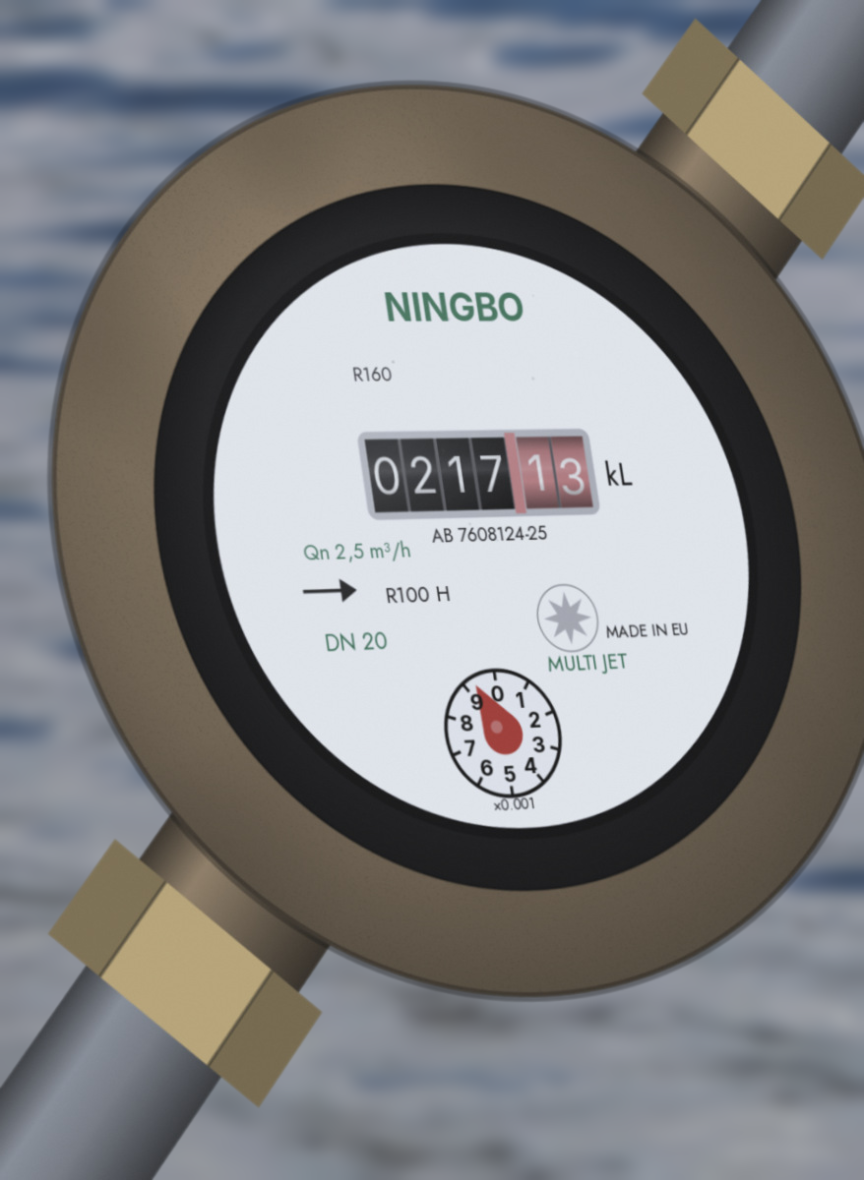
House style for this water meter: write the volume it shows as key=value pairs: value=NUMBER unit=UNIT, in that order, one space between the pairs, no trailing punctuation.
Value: value=217.129 unit=kL
